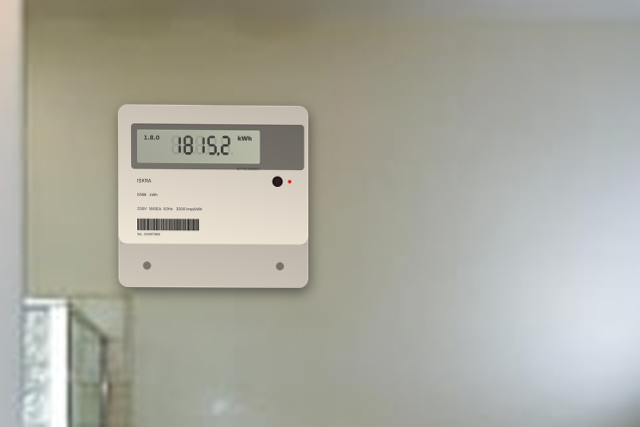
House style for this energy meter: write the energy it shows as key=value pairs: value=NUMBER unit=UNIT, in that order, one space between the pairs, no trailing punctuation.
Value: value=1815.2 unit=kWh
